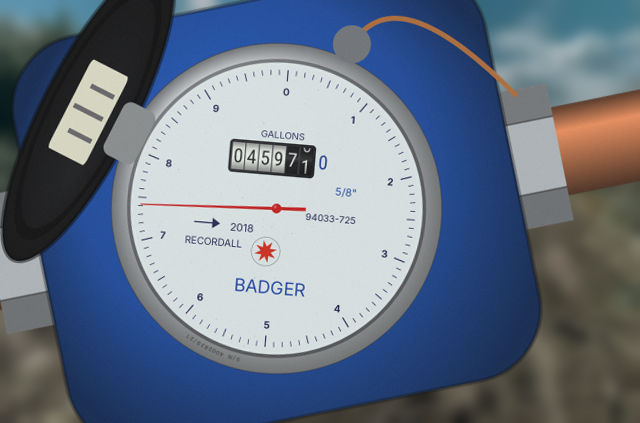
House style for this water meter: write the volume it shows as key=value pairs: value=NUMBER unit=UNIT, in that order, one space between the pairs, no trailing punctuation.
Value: value=459707.4 unit=gal
